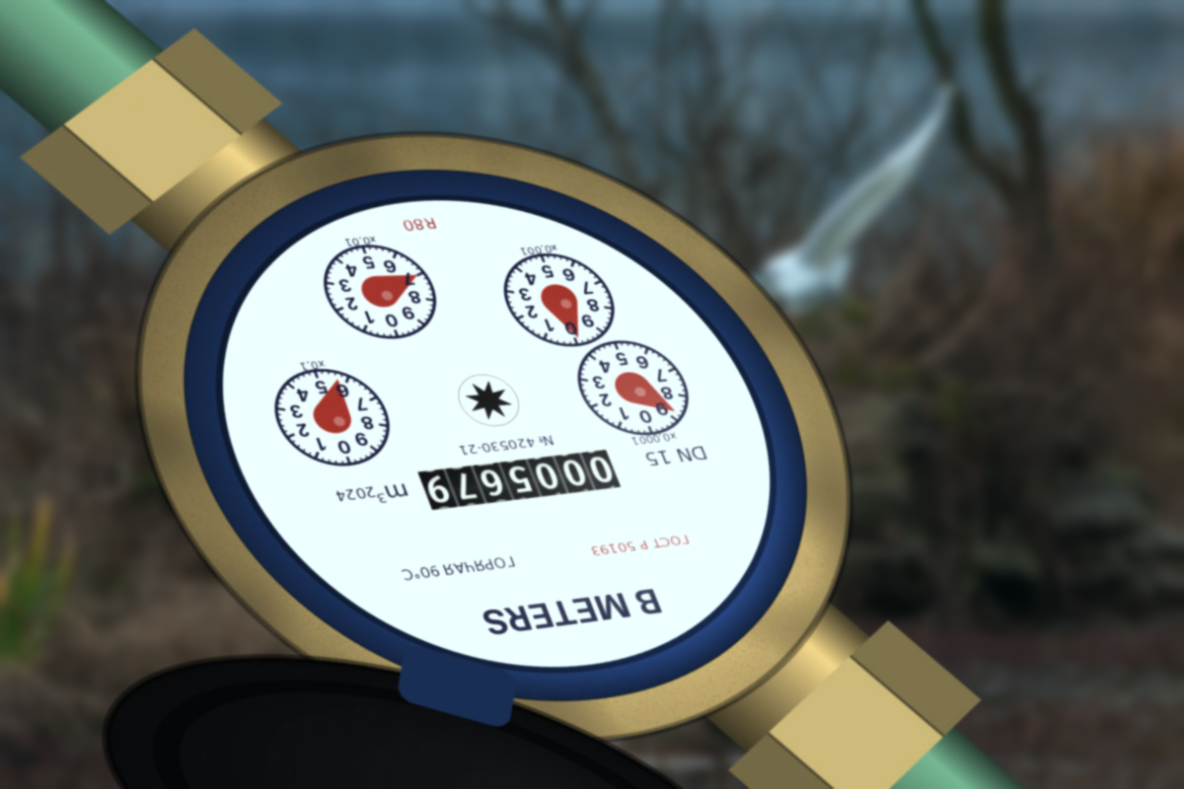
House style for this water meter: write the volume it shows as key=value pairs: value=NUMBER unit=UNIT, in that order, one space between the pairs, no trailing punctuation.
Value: value=5679.5698 unit=m³
